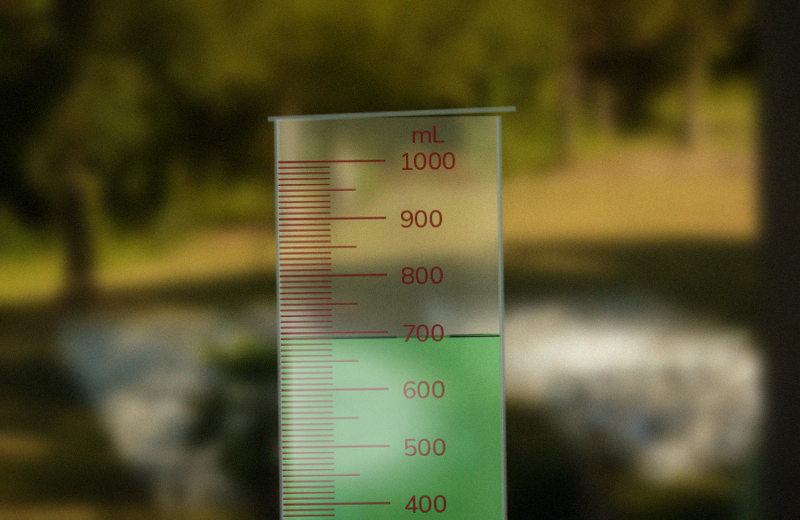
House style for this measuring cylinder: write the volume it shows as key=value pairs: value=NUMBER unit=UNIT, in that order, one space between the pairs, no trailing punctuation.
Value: value=690 unit=mL
